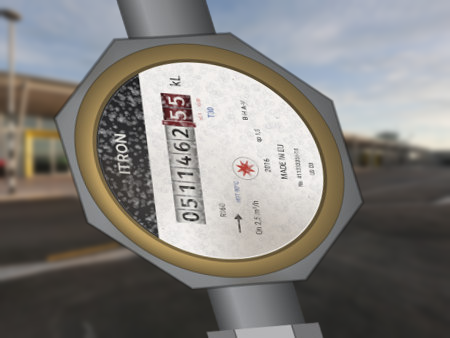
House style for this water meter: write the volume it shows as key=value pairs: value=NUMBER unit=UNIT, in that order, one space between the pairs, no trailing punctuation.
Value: value=511462.55 unit=kL
